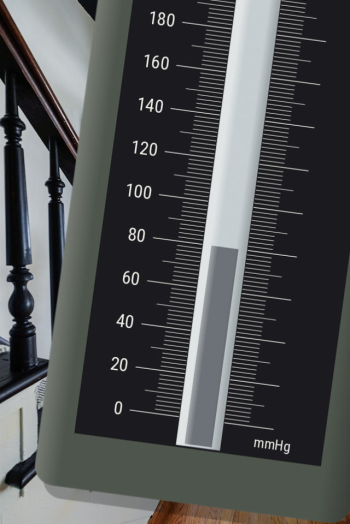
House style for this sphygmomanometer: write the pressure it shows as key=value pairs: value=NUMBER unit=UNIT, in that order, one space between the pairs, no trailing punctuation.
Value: value=80 unit=mmHg
